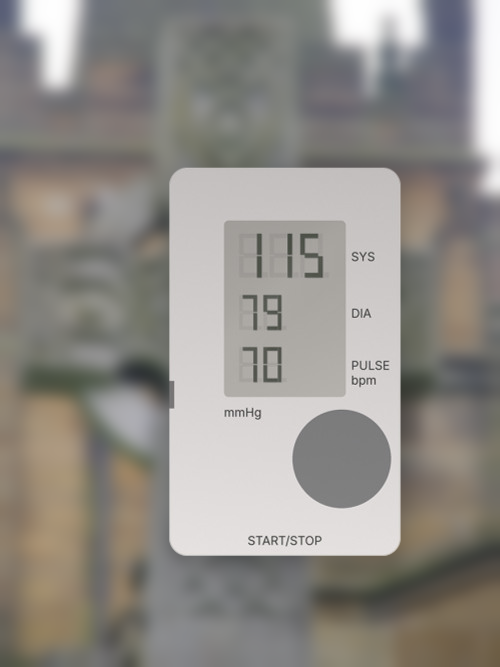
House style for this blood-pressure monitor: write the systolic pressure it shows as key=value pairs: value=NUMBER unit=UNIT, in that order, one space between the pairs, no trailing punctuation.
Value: value=115 unit=mmHg
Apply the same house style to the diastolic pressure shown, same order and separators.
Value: value=79 unit=mmHg
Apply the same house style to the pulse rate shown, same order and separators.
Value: value=70 unit=bpm
